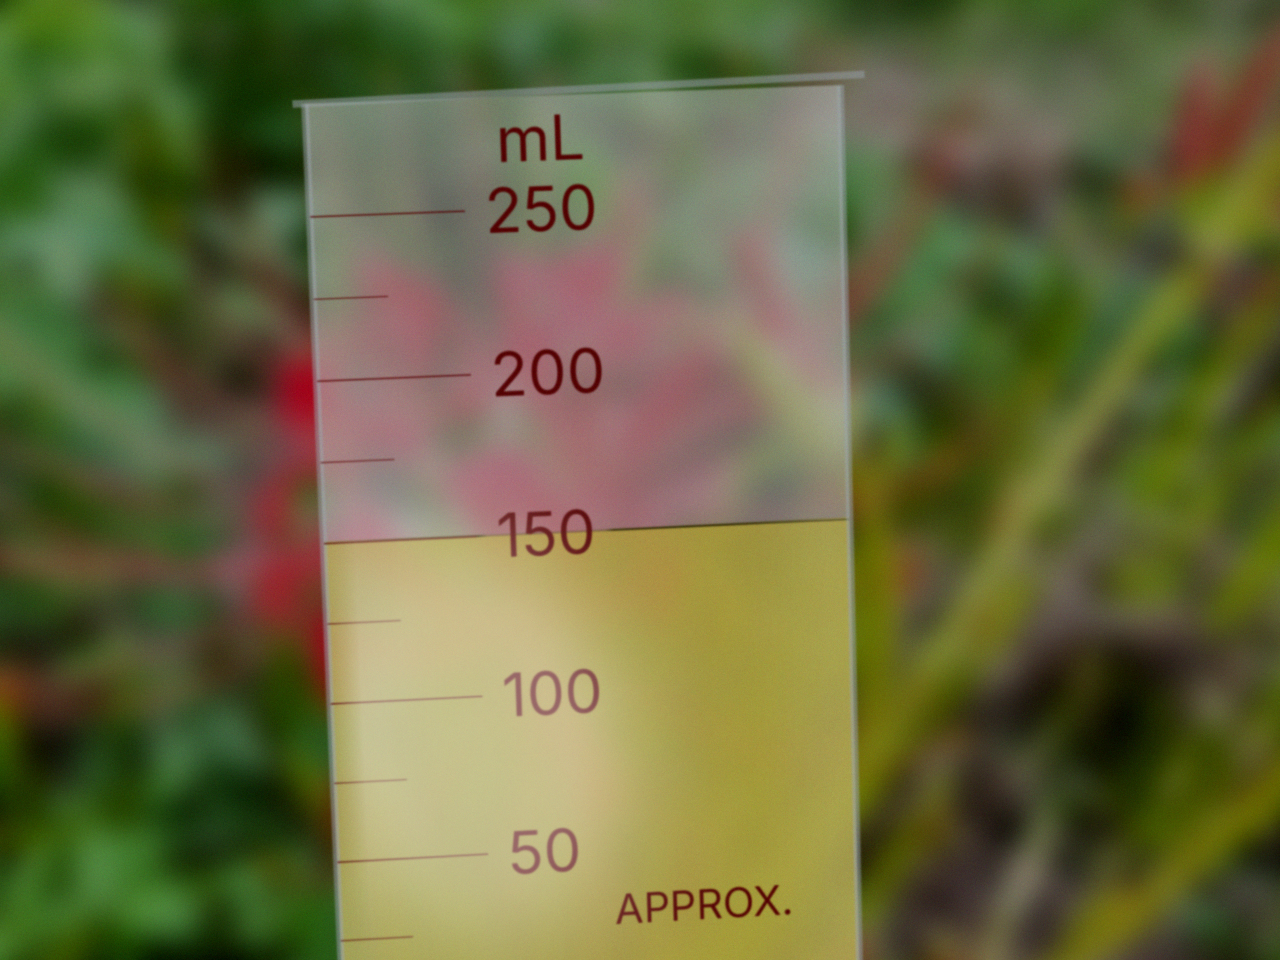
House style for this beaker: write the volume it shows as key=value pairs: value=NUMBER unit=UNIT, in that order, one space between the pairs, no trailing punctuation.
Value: value=150 unit=mL
